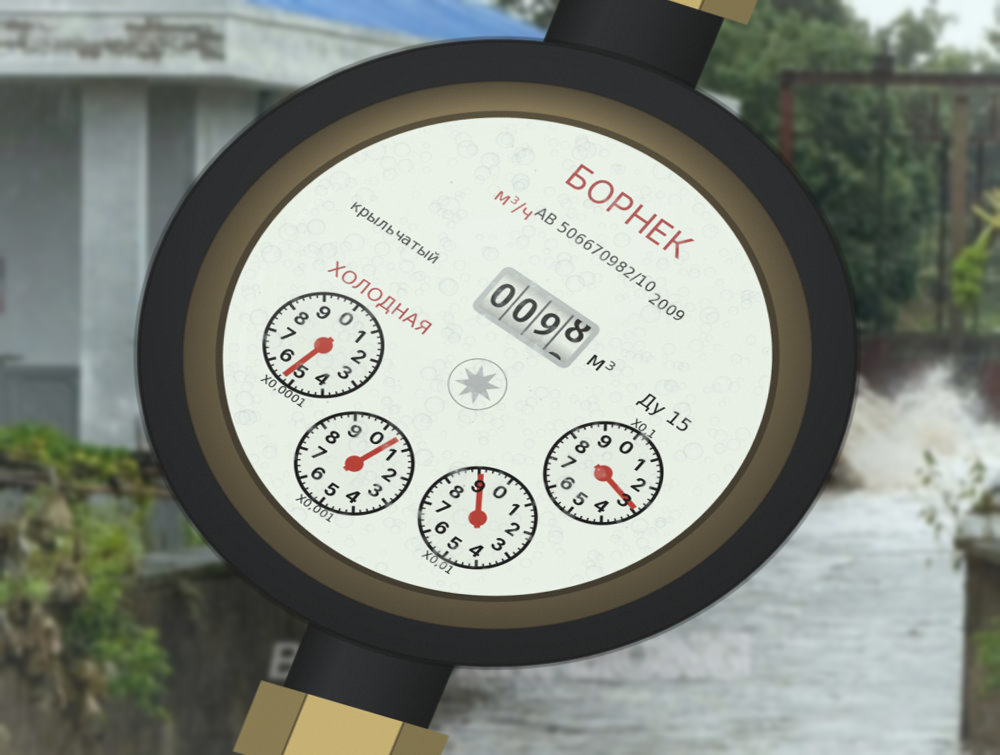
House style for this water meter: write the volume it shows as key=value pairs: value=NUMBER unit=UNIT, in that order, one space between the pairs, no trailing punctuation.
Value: value=98.2905 unit=m³
